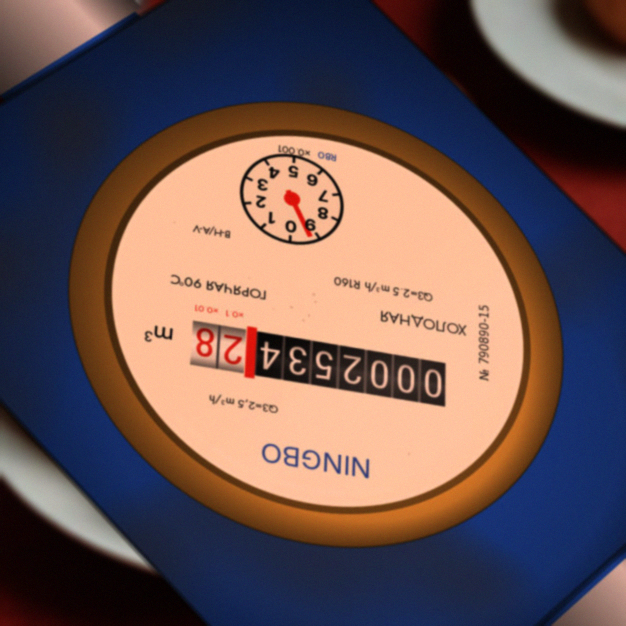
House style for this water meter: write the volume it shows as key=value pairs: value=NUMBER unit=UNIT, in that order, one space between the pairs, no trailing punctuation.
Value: value=2534.279 unit=m³
